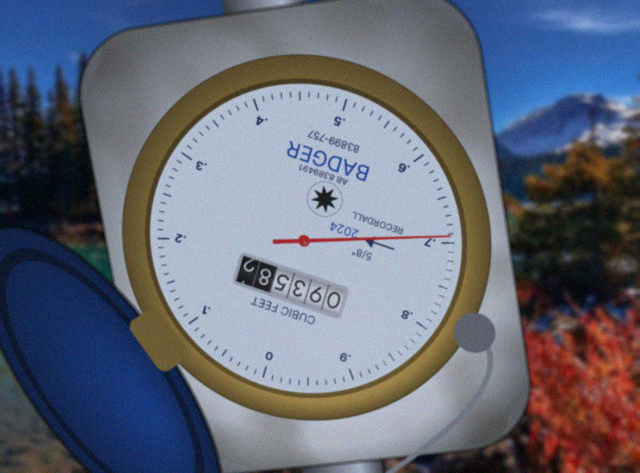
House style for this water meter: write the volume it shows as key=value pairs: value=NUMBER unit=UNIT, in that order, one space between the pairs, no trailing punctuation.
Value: value=93581.69 unit=ft³
